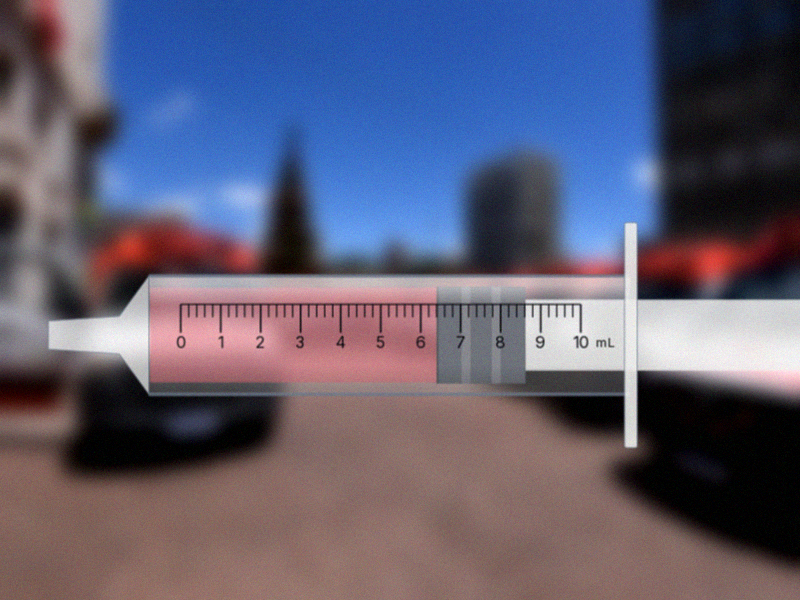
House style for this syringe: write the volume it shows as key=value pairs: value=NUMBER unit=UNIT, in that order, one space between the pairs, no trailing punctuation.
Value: value=6.4 unit=mL
